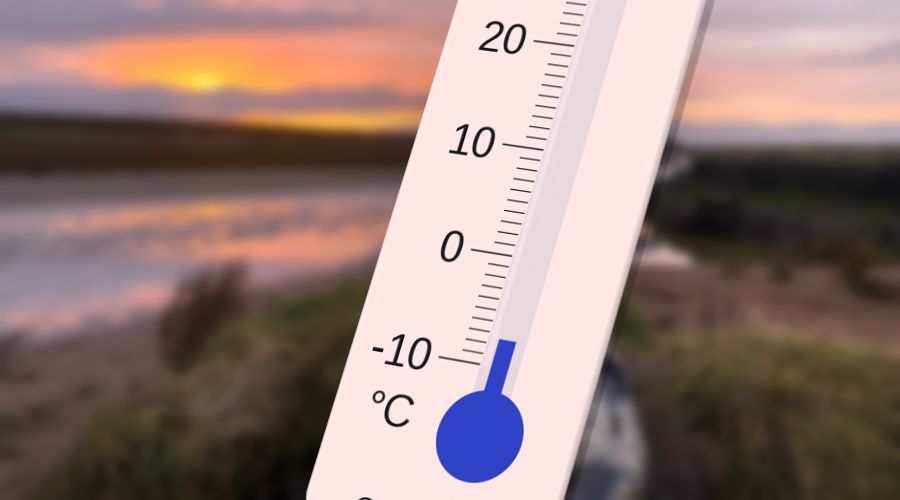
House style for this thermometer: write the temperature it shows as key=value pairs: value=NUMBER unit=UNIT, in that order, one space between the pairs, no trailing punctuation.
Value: value=-7.5 unit=°C
